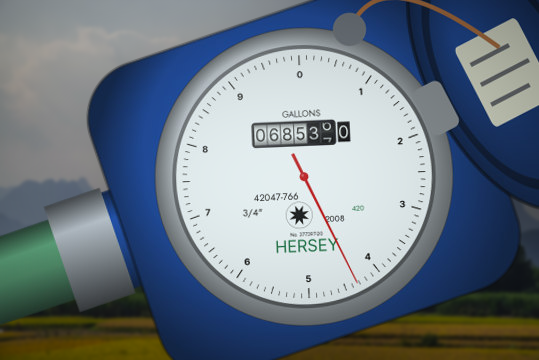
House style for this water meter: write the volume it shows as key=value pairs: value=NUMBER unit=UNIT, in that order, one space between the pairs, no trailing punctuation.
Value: value=685364.3 unit=gal
